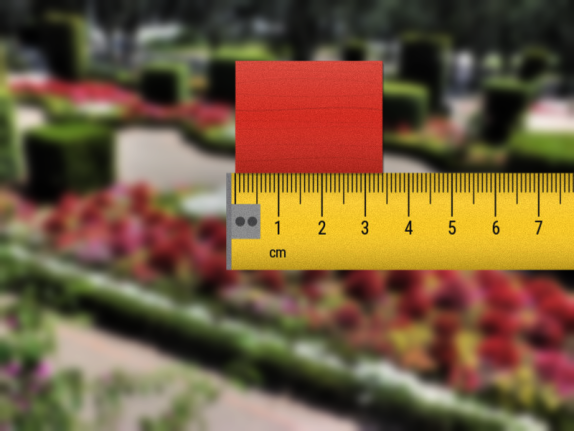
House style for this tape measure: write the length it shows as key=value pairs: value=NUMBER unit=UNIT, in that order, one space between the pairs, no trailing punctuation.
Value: value=3.4 unit=cm
